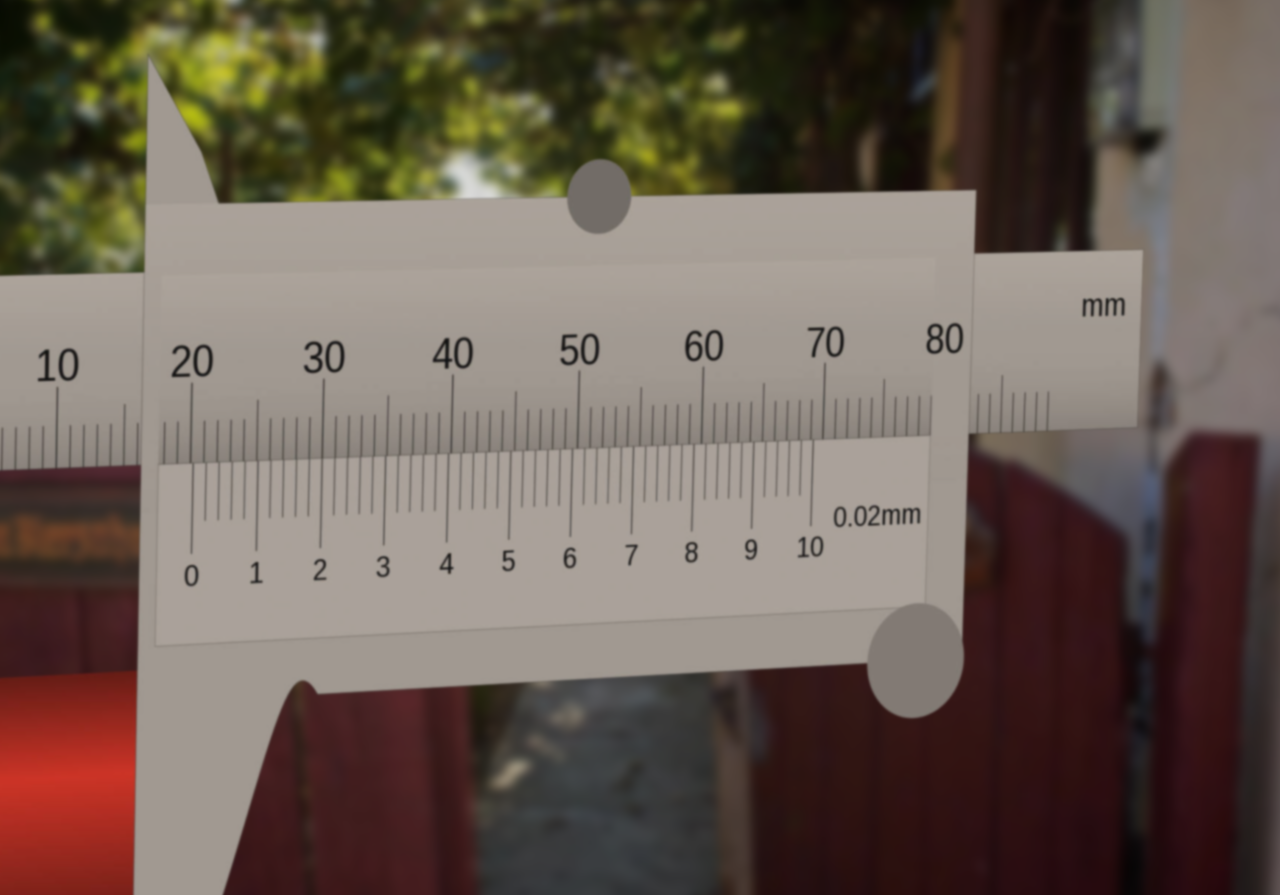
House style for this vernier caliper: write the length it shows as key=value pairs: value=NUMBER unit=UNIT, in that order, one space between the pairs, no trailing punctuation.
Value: value=20.2 unit=mm
